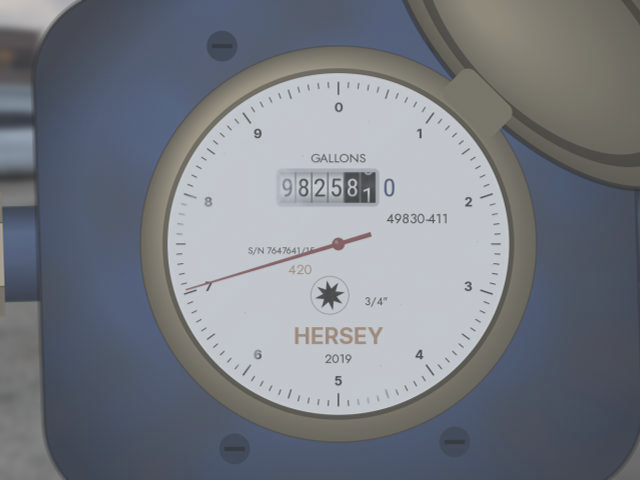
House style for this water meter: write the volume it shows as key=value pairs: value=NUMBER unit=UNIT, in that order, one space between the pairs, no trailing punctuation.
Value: value=9825807.0 unit=gal
